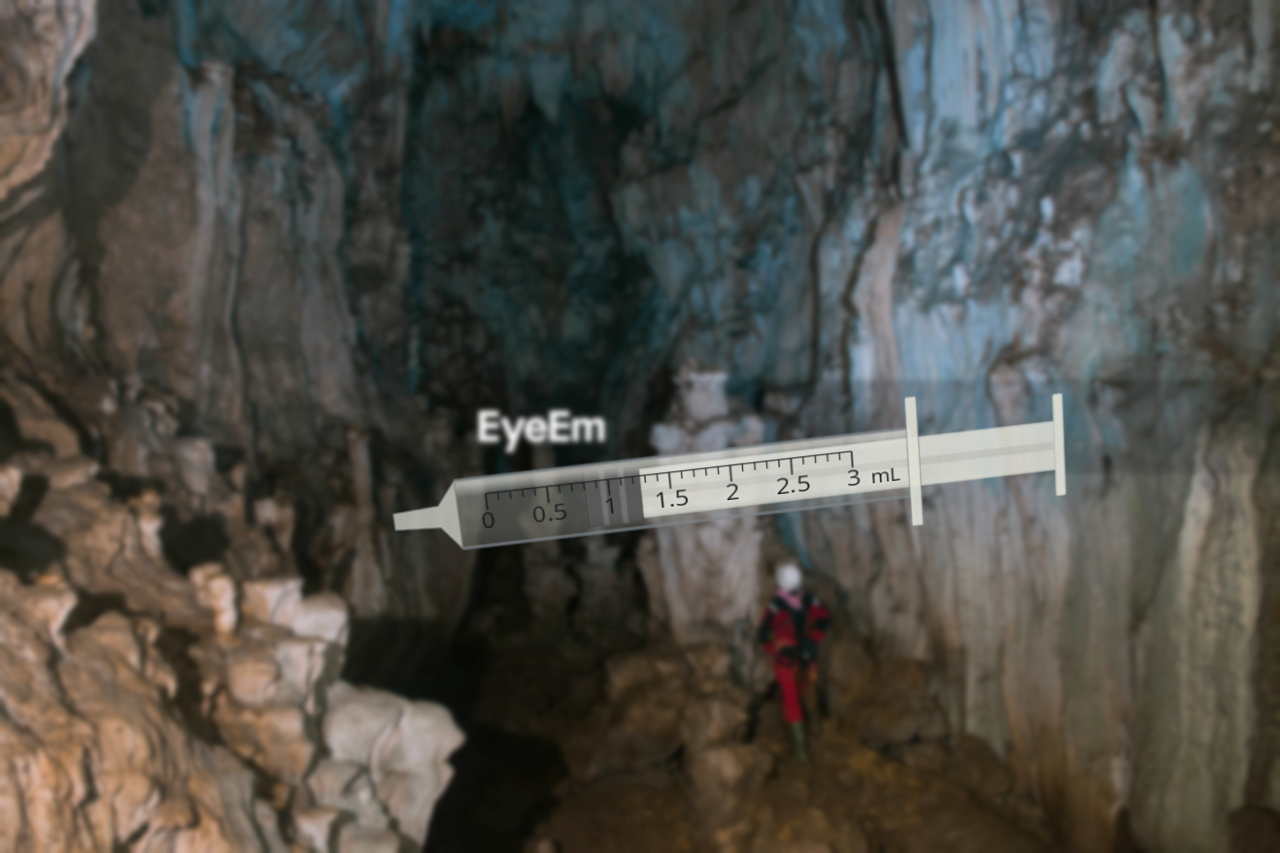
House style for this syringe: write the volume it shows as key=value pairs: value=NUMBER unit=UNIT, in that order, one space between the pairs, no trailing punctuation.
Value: value=0.8 unit=mL
